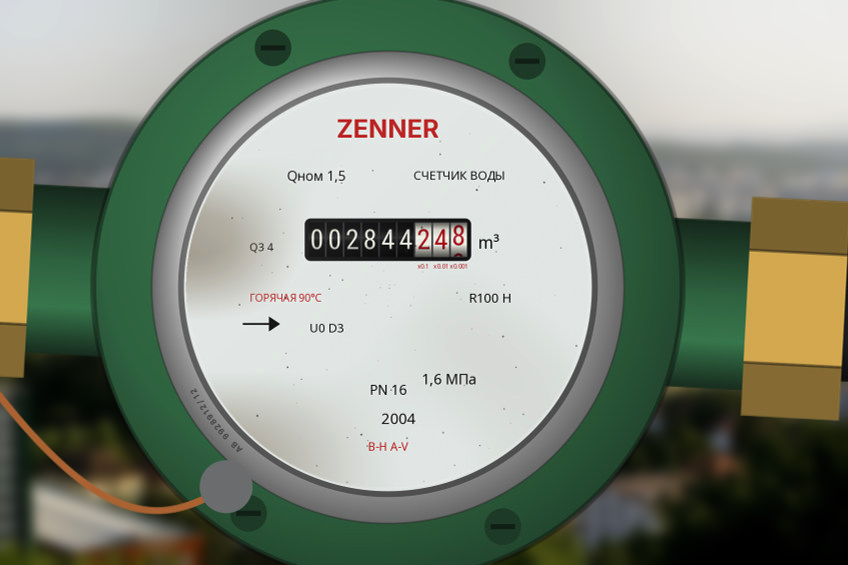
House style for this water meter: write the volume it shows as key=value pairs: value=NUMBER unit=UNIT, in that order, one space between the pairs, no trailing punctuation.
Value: value=2844.248 unit=m³
